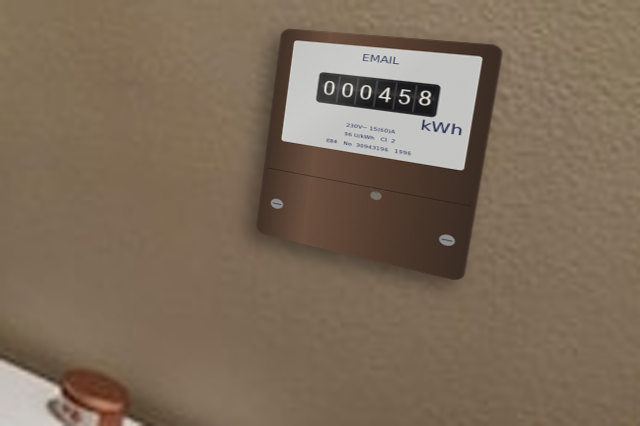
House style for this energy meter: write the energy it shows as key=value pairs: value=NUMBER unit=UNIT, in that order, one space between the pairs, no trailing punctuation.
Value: value=458 unit=kWh
